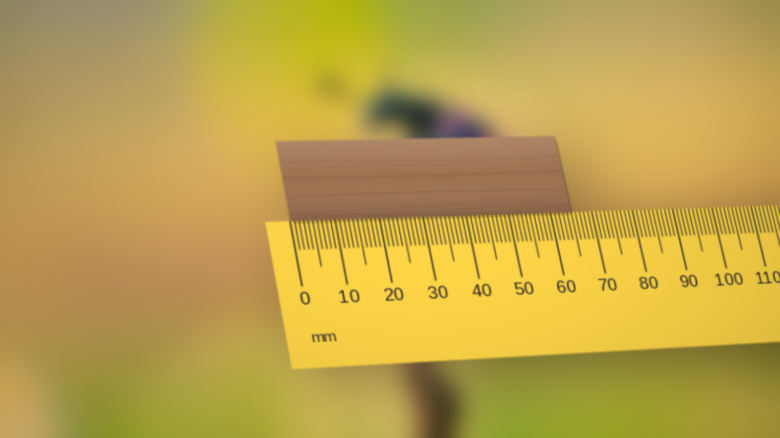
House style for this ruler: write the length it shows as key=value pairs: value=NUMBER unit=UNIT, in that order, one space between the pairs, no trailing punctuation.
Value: value=65 unit=mm
